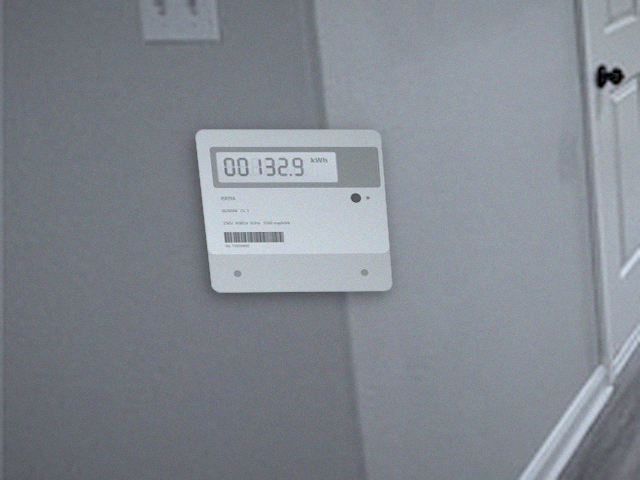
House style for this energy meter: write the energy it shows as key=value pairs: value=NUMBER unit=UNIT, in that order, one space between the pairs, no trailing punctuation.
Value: value=132.9 unit=kWh
